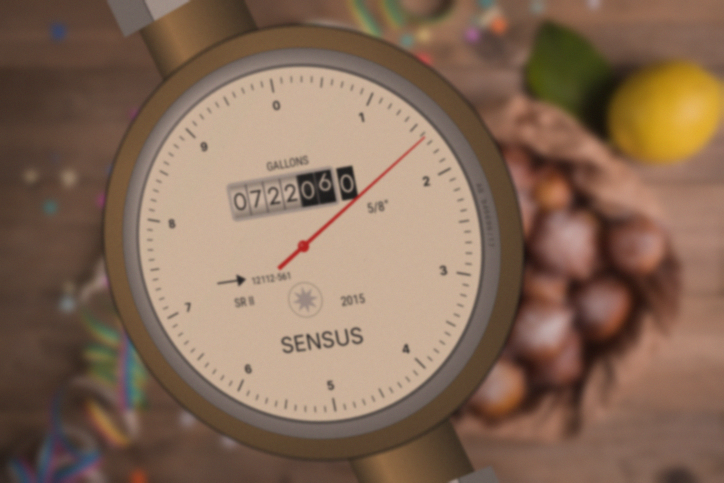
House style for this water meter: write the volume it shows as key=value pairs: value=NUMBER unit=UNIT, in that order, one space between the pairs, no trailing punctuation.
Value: value=722061.6 unit=gal
